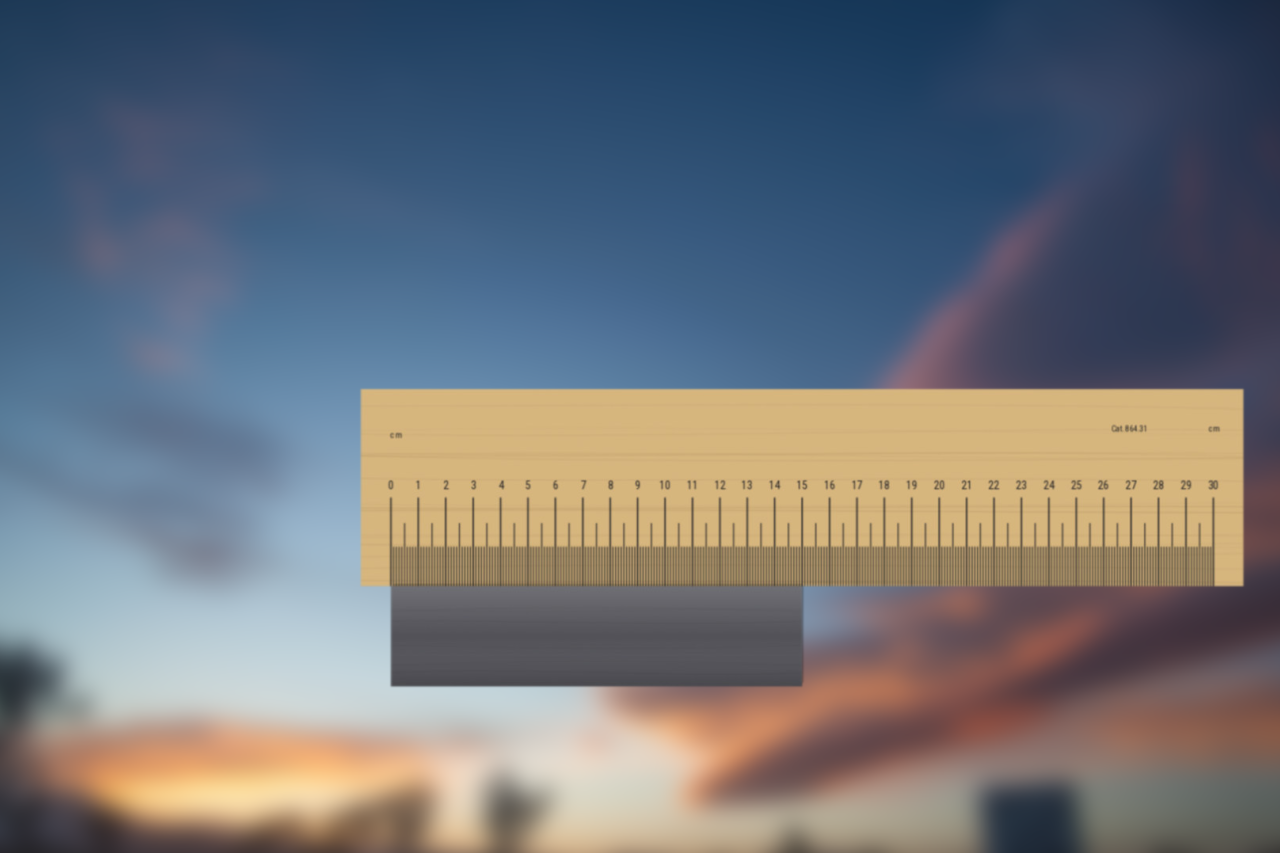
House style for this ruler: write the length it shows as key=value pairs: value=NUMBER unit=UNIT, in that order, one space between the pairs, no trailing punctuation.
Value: value=15 unit=cm
